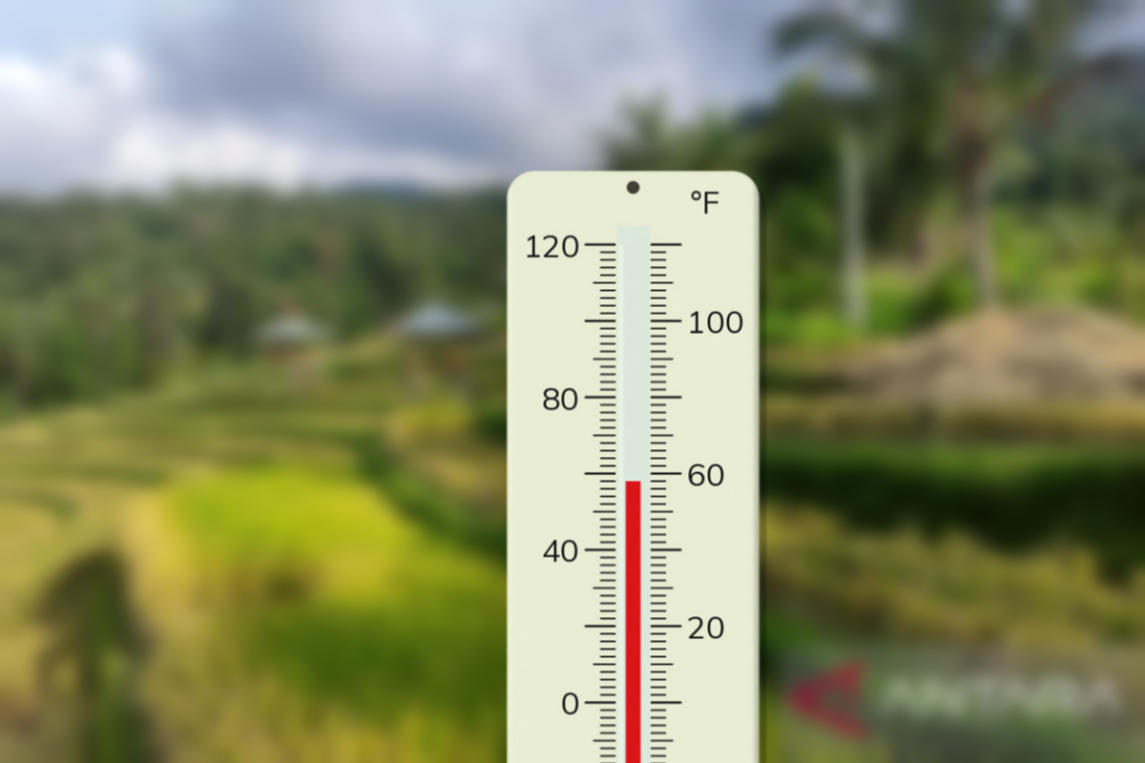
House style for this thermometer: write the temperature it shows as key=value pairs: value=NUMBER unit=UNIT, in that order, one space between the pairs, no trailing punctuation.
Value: value=58 unit=°F
